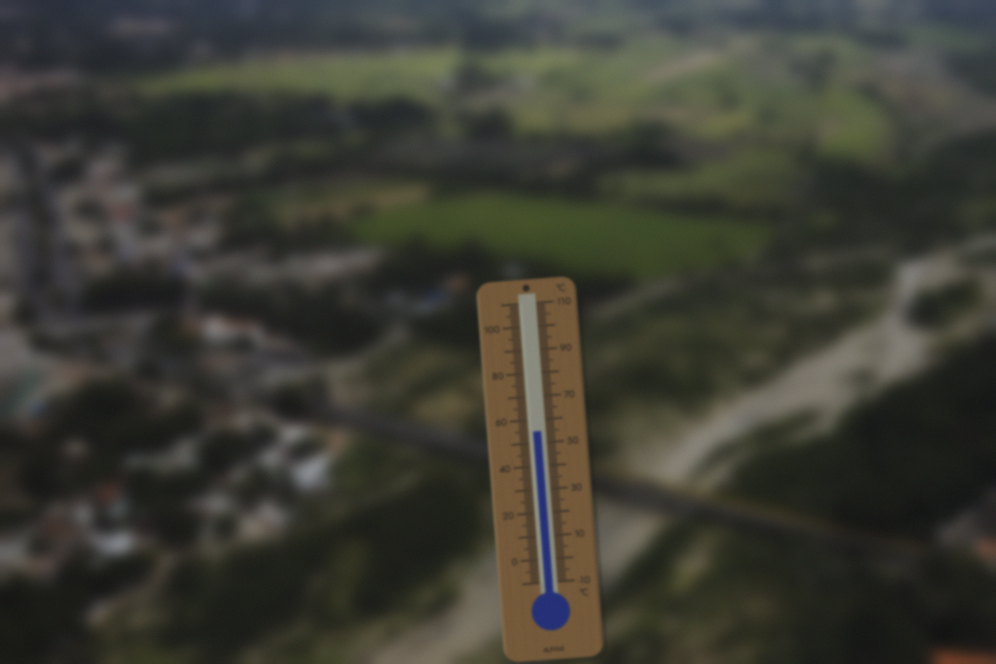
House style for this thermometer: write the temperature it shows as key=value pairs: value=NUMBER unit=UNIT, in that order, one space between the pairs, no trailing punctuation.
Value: value=55 unit=°C
